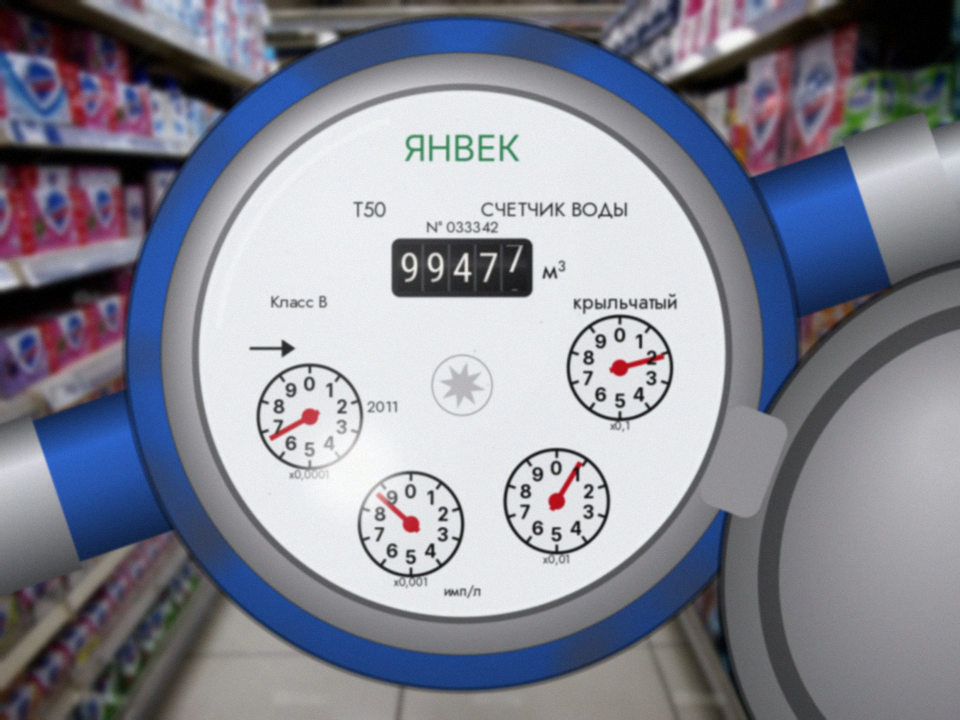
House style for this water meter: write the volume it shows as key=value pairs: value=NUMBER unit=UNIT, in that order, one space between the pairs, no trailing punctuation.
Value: value=99477.2086 unit=m³
